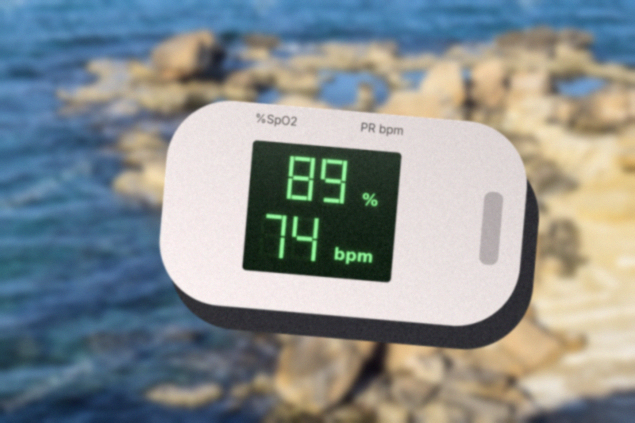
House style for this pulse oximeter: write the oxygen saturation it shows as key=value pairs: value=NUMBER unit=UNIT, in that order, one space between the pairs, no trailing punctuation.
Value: value=89 unit=%
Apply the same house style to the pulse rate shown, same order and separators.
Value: value=74 unit=bpm
